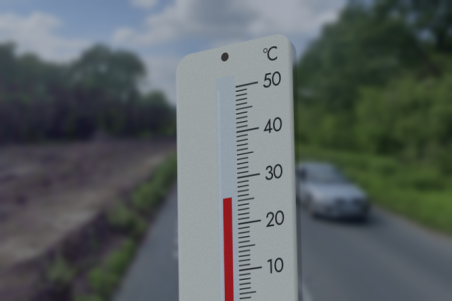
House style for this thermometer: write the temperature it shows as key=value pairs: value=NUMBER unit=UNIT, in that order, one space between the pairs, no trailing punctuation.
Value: value=26 unit=°C
